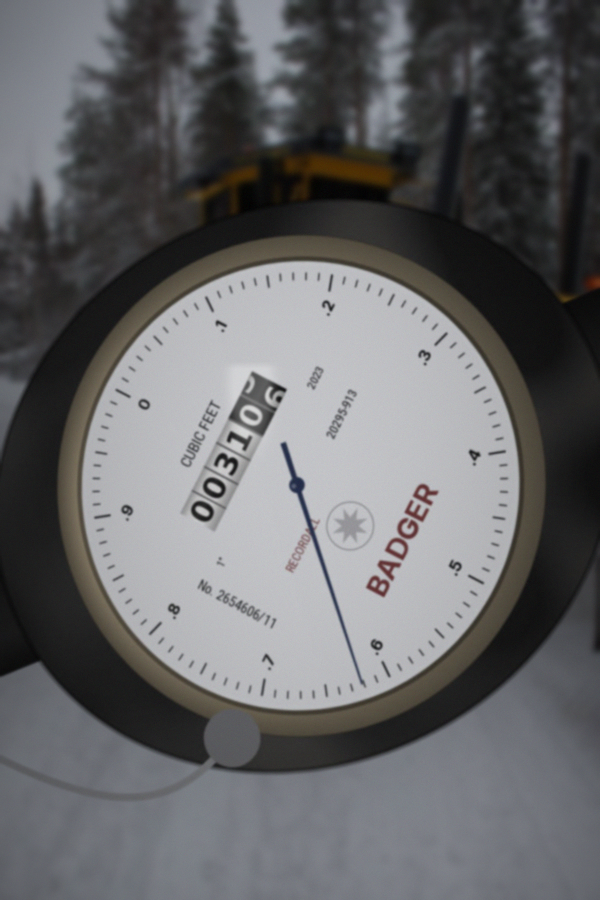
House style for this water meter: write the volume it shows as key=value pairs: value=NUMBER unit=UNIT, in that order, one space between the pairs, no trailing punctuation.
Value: value=3105.62 unit=ft³
